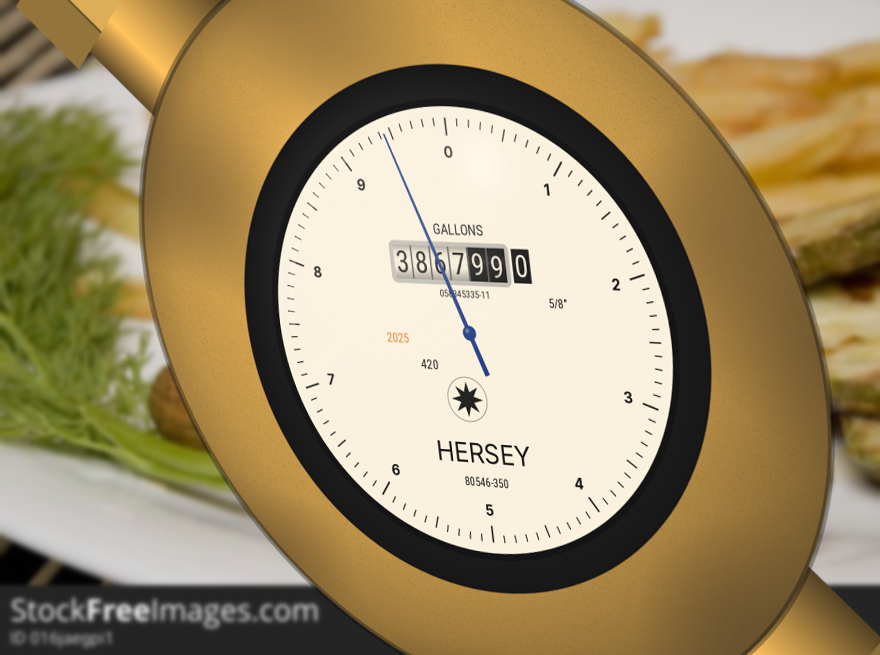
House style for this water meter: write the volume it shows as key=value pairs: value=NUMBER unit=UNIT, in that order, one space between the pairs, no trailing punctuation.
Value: value=3867989.4 unit=gal
